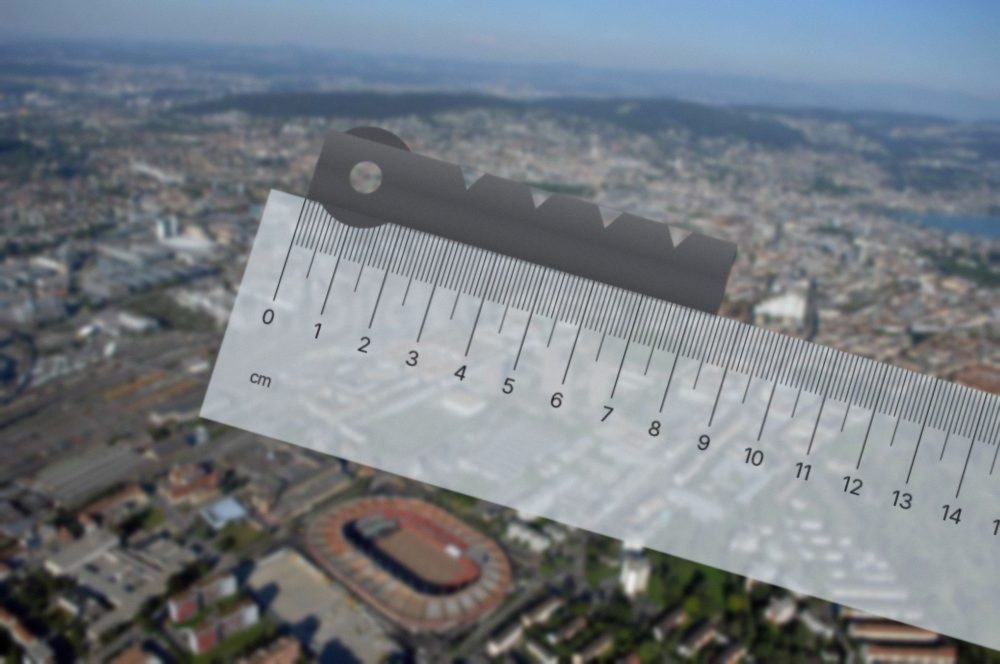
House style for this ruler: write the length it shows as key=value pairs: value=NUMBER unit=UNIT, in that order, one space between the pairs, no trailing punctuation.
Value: value=8.5 unit=cm
